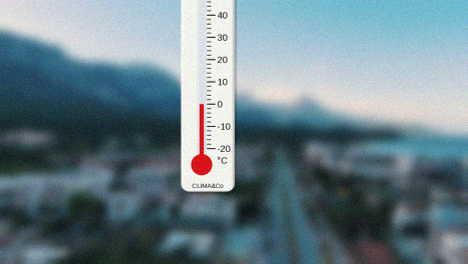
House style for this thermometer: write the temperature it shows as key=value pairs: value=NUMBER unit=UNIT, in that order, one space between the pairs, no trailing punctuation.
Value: value=0 unit=°C
